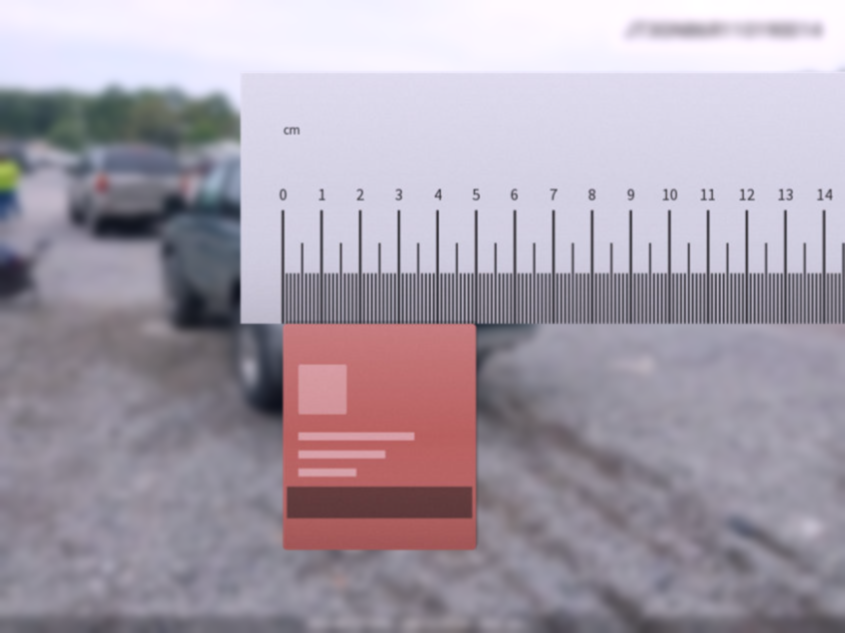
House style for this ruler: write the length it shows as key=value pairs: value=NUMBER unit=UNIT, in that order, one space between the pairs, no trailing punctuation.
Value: value=5 unit=cm
